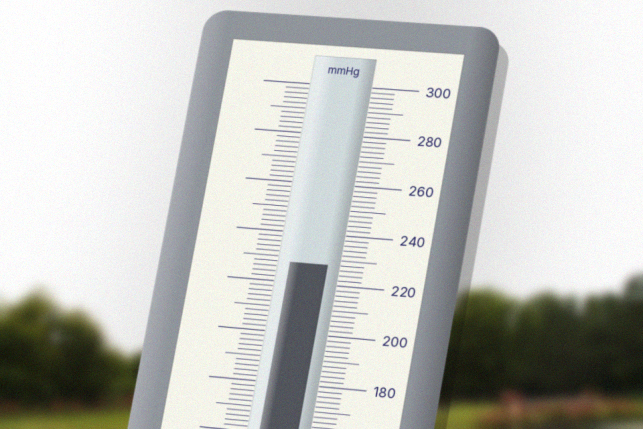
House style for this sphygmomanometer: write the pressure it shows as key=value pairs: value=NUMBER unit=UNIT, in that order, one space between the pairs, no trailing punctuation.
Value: value=228 unit=mmHg
